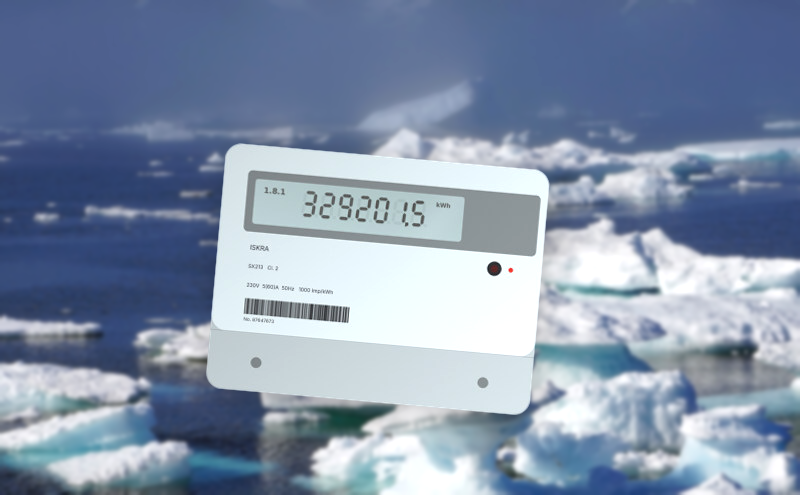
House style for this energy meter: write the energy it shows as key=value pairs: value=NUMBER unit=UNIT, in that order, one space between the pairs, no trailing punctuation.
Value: value=329201.5 unit=kWh
